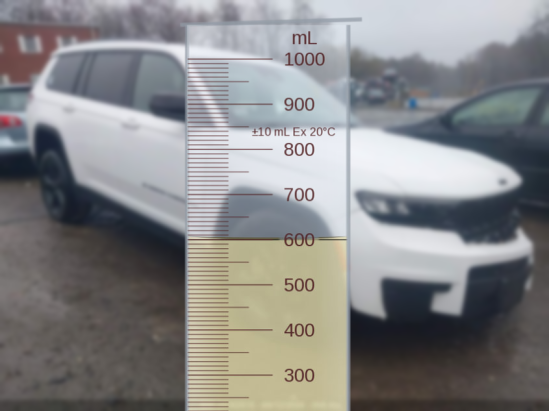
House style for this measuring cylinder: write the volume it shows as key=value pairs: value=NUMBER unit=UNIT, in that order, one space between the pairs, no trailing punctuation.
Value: value=600 unit=mL
